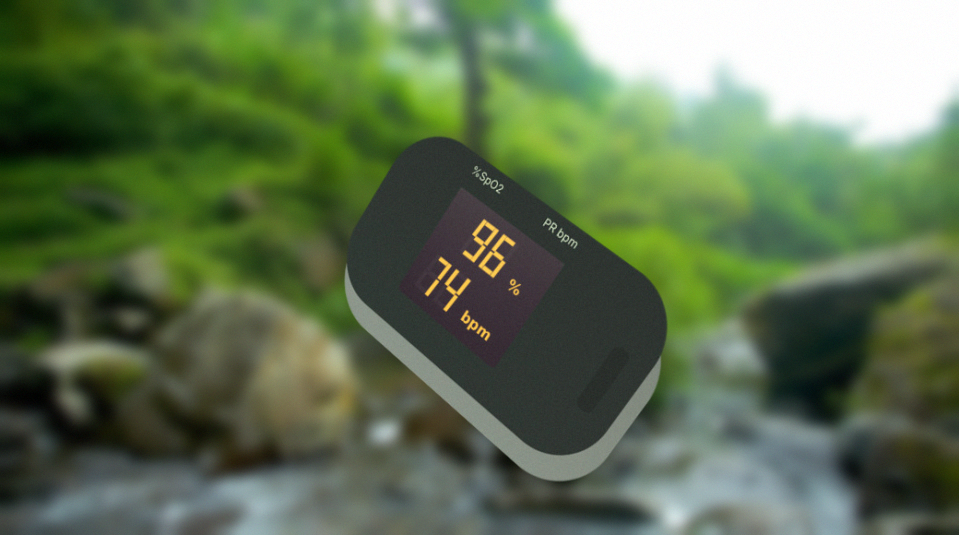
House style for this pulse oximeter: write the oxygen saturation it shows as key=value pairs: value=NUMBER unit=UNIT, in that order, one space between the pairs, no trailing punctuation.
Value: value=96 unit=%
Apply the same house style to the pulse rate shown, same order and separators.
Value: value=74 unit=bpm
